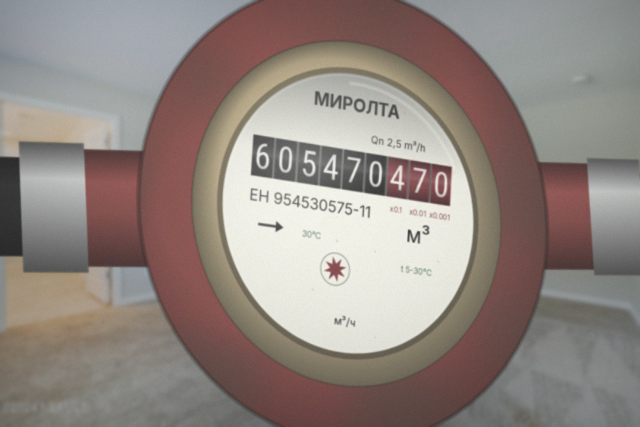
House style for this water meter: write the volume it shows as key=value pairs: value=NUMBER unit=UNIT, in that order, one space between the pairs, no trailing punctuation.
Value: value=605470.470 unit=m³
